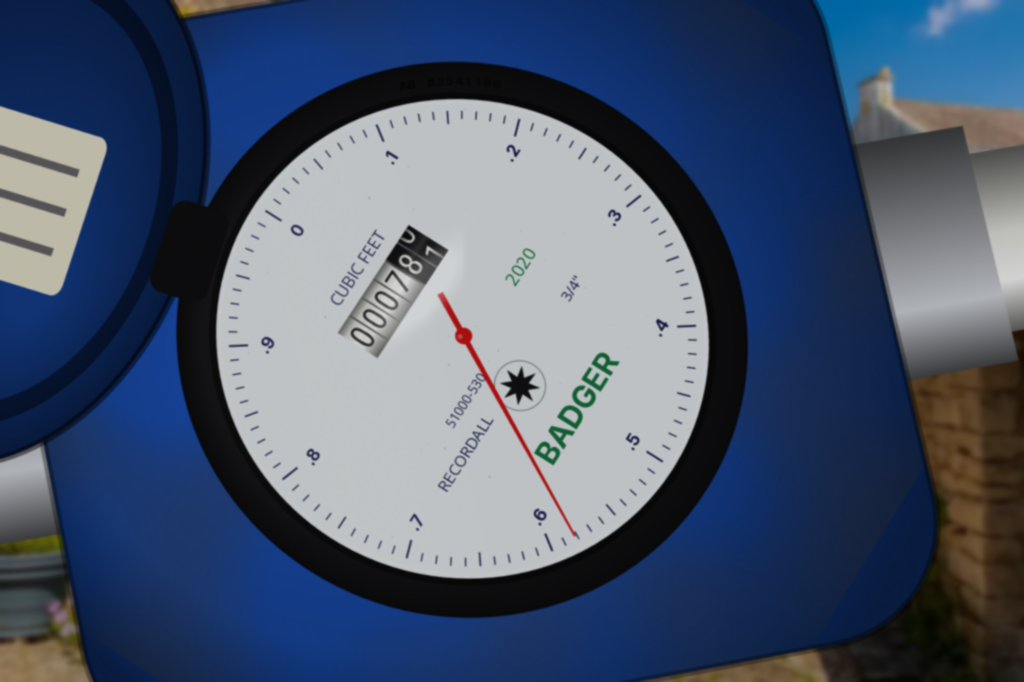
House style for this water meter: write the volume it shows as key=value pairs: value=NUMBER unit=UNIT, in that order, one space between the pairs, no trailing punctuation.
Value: value=780.58 unit=ft³
